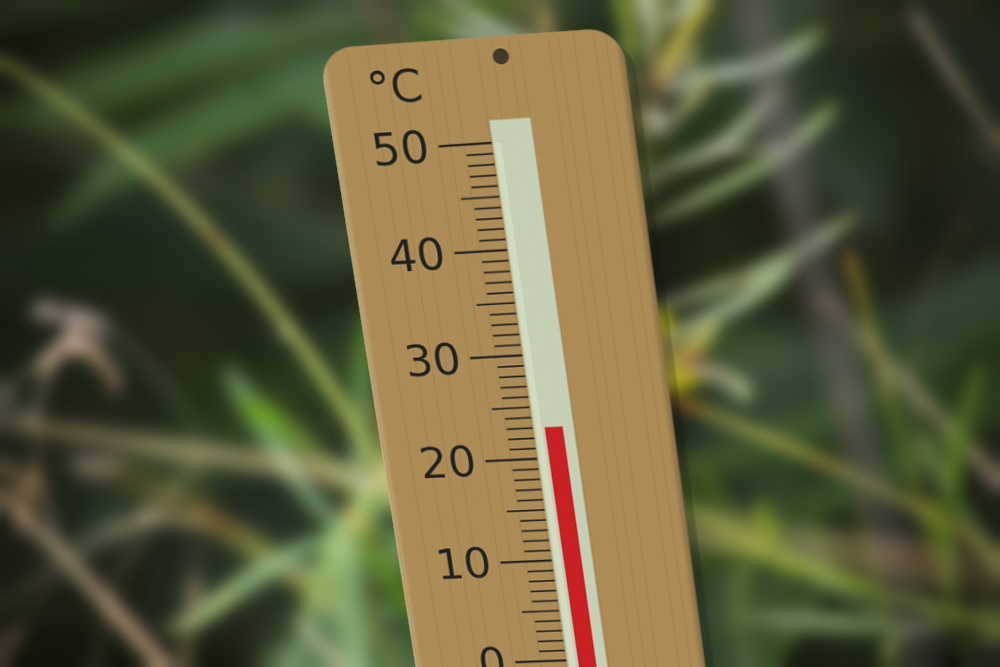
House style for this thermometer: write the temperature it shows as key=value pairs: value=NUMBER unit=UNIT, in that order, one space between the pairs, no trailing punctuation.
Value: value=23 unit=°C
